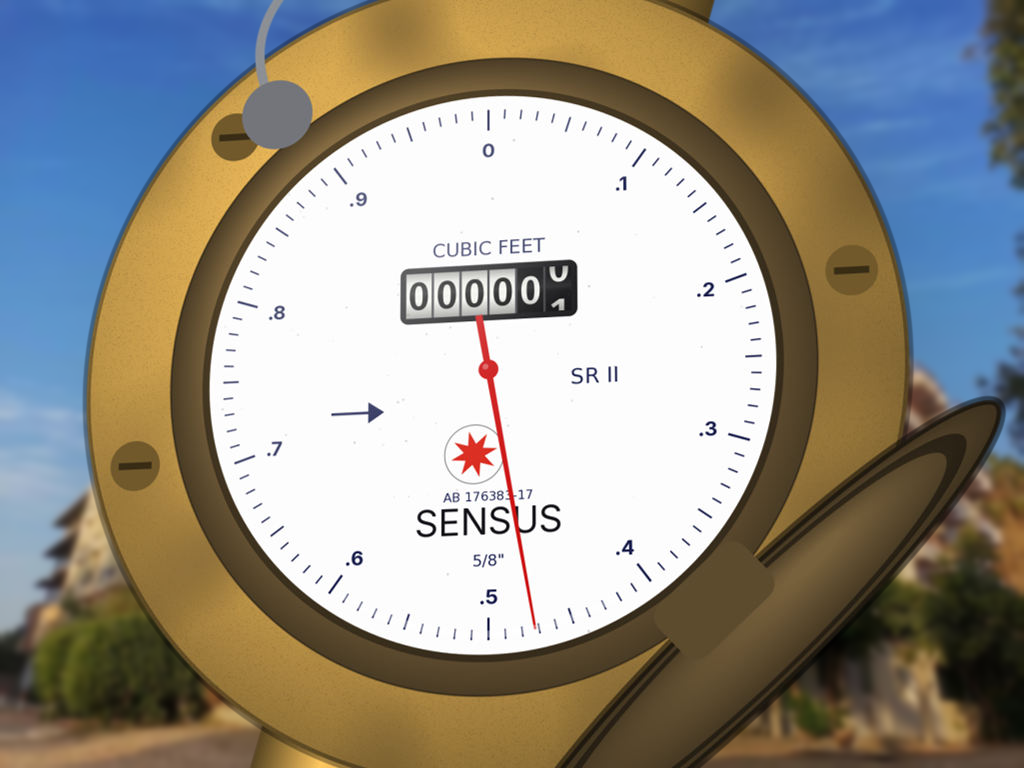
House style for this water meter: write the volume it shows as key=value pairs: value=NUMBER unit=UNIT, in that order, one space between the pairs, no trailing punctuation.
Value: value=0.47 unit=ft³
